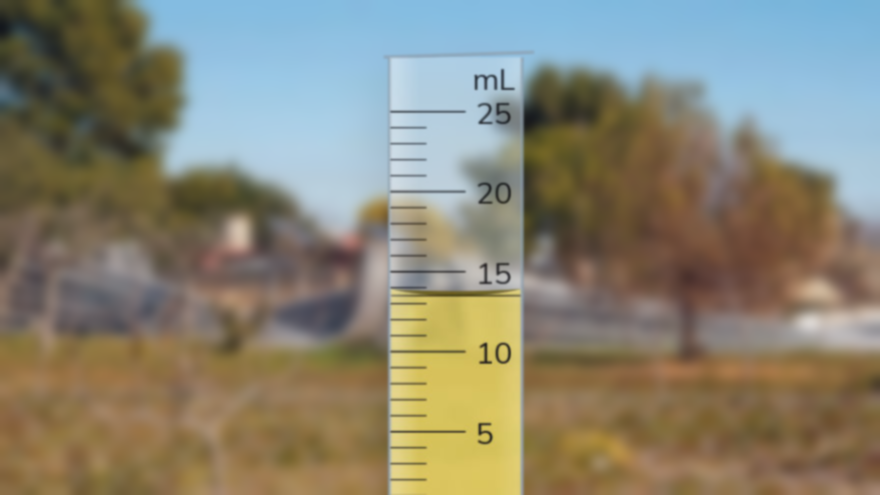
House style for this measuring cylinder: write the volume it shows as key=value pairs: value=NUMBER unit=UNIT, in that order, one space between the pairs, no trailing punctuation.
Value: value=13.5 unit=mL
